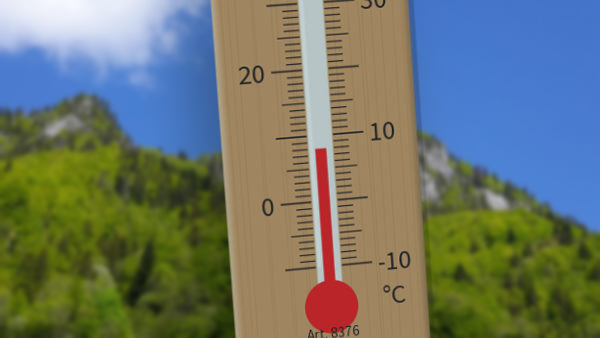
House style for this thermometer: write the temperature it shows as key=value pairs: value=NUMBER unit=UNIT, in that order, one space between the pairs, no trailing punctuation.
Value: value=8 unit=°C
